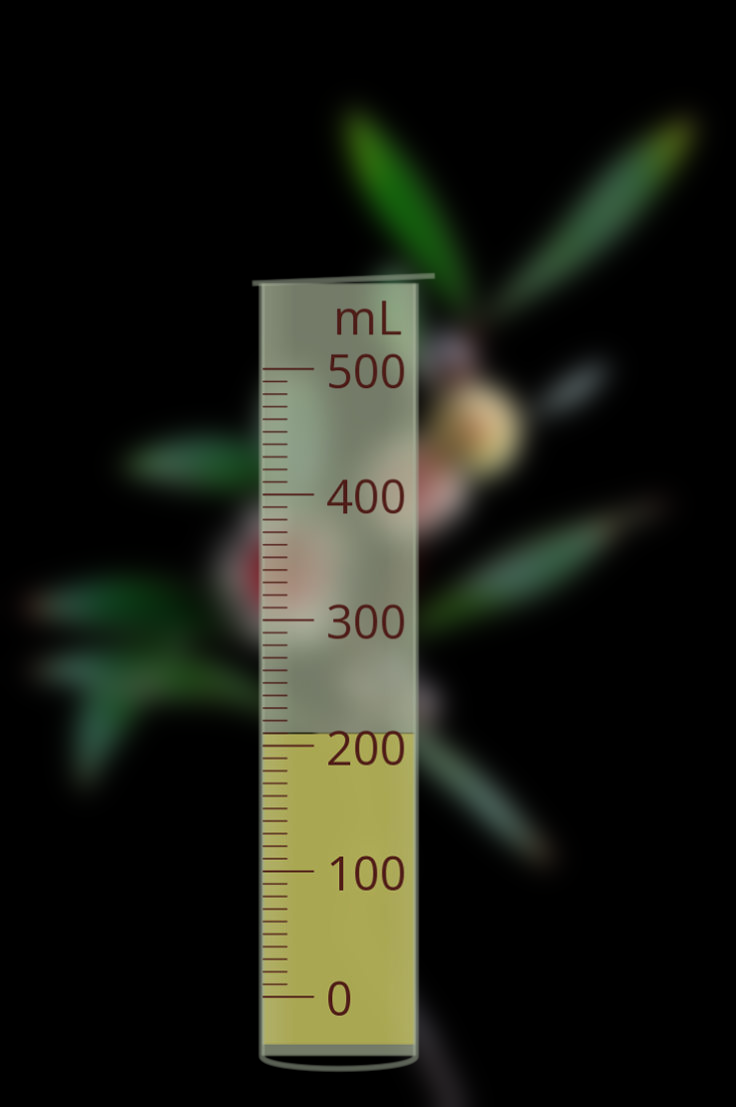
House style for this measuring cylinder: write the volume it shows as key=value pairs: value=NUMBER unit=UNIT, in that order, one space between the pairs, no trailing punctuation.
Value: value=210 unit=mL
